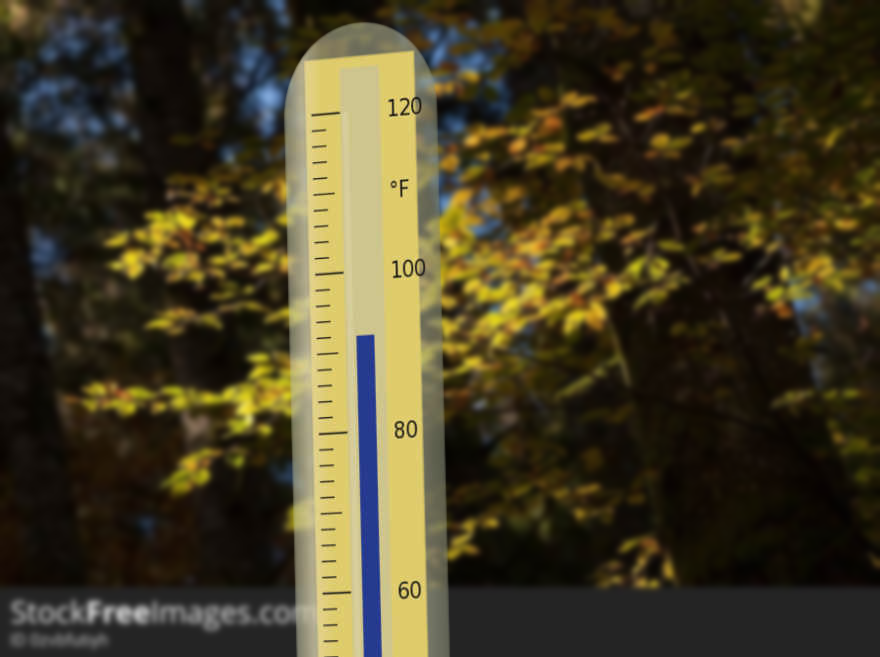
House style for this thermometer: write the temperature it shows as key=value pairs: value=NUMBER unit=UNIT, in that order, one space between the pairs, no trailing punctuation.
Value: value=92 unit=°F
